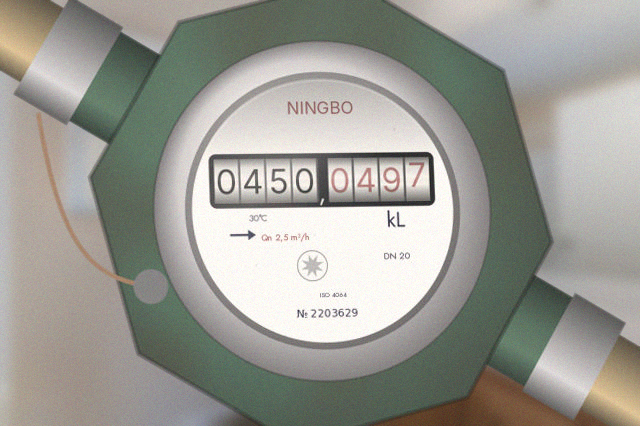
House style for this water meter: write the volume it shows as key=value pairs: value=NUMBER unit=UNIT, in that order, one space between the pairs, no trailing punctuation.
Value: value=450.0497 unit=kL
